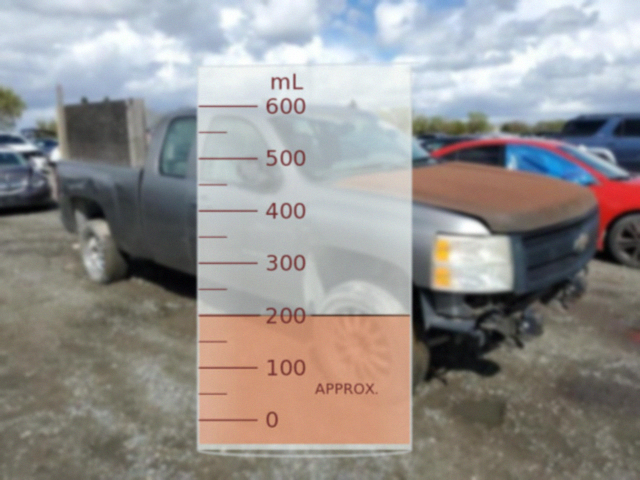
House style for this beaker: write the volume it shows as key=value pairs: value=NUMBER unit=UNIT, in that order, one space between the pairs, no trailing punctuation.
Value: value=200 unit=mL
